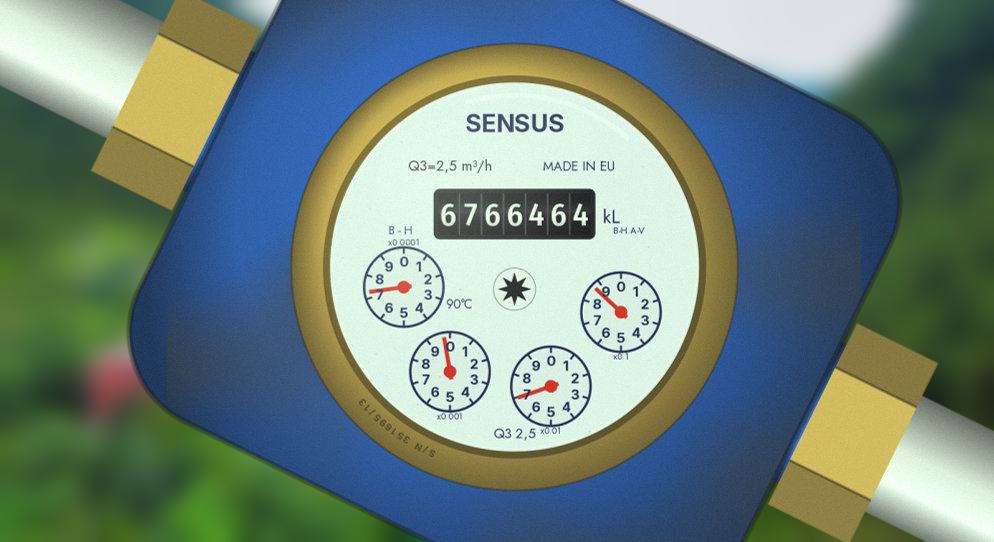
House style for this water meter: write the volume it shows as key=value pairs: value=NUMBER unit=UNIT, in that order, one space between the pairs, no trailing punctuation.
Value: value=6766464.8697 unit=kL
